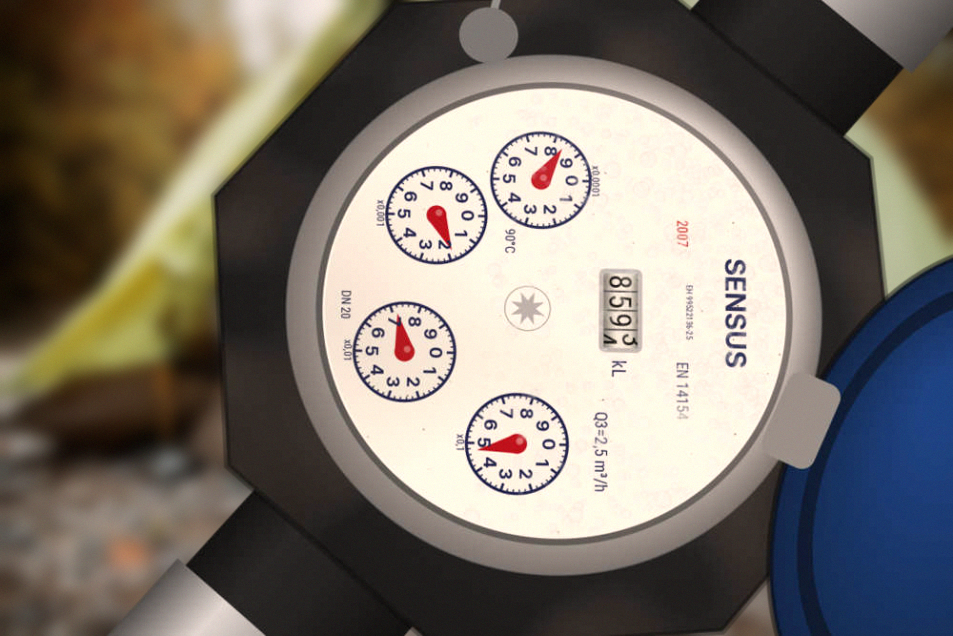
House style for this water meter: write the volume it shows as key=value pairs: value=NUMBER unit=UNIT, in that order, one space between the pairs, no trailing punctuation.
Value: value=8593.4718 unit=kL
